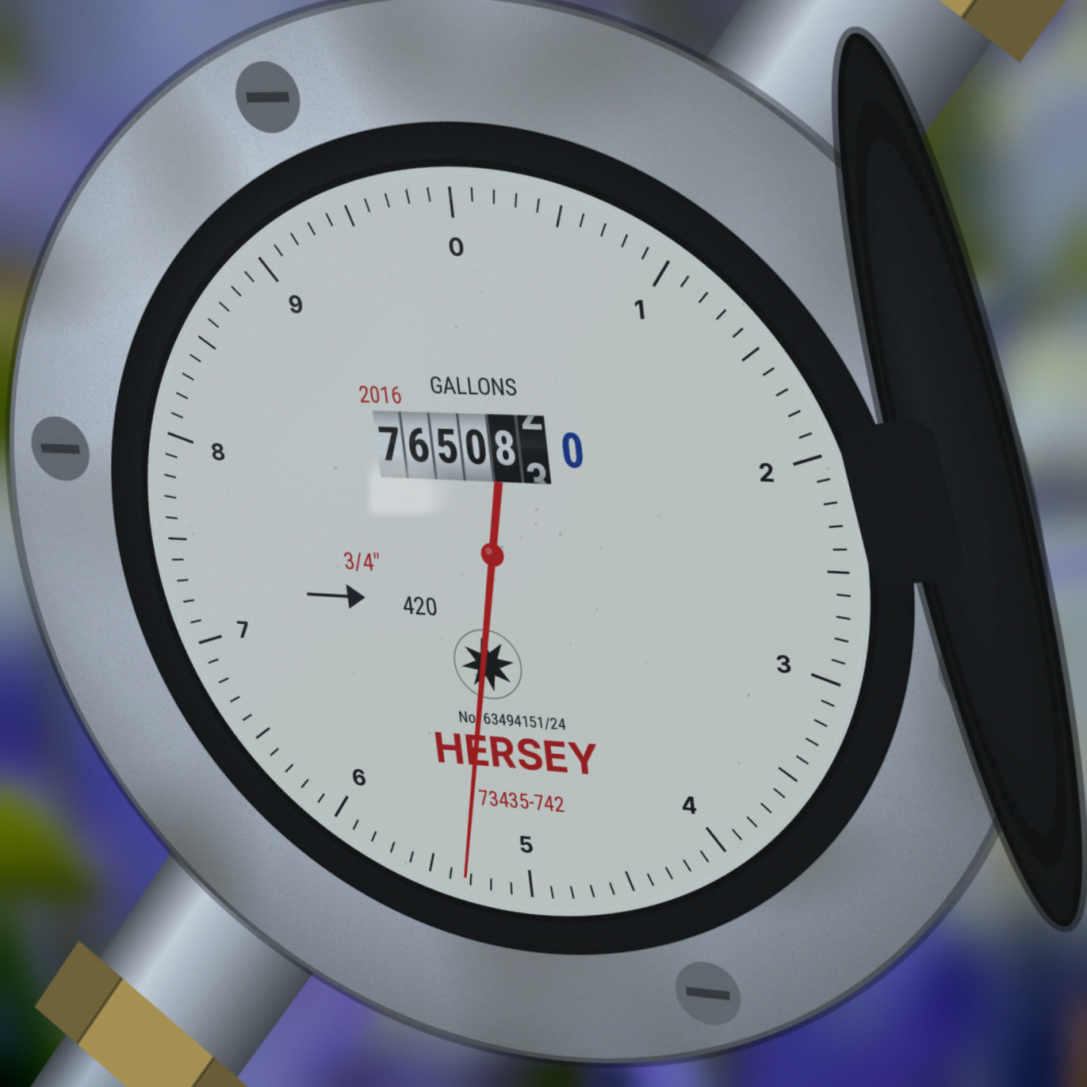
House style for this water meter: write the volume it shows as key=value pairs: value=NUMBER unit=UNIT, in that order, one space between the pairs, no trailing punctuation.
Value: value=7650825.3 unit=gal
